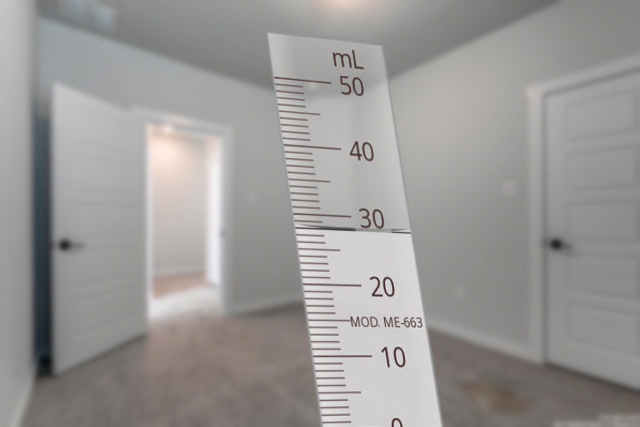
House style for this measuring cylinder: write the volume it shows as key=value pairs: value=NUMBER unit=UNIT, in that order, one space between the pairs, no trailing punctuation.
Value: value=28 unit=mL
